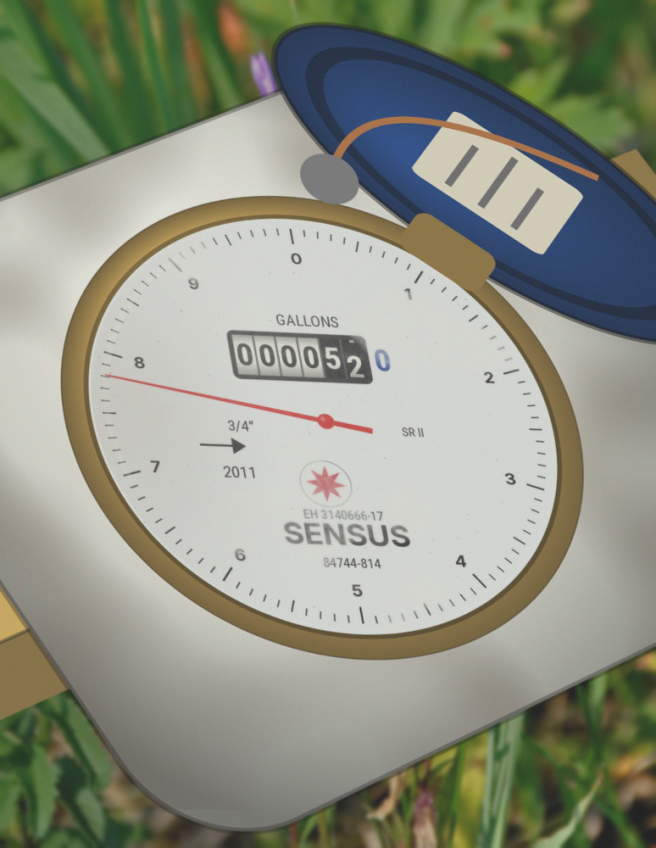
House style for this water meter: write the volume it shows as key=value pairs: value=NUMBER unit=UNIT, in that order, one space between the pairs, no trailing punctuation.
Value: value=517.8 unit=gal
